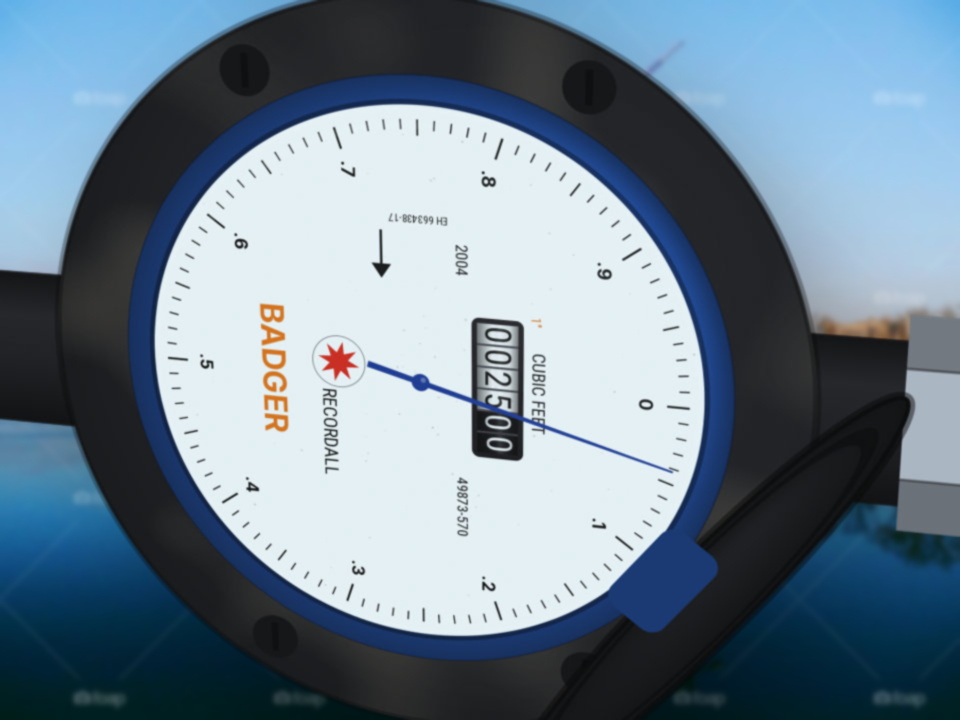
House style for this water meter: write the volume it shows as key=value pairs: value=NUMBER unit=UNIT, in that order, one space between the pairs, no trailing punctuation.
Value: value=2500.04 unit=ft³
